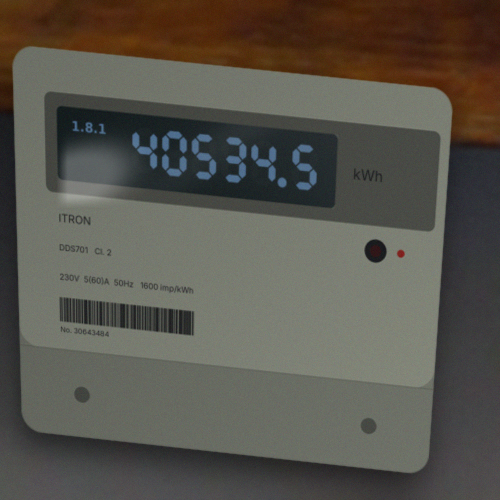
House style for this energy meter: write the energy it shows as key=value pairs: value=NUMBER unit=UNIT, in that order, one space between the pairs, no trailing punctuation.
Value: value=40534.5 unit=kWh
